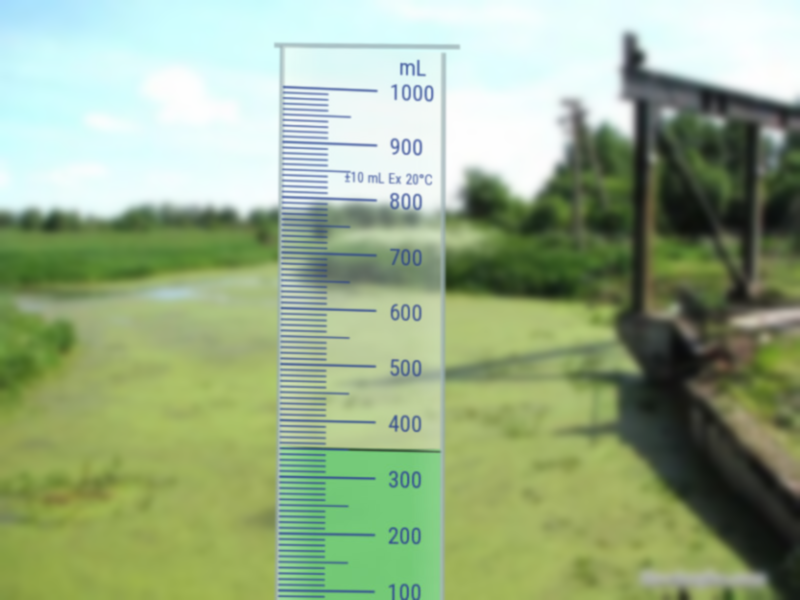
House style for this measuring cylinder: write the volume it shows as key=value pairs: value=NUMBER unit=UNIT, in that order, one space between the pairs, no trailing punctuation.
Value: value=350 unit=mL
